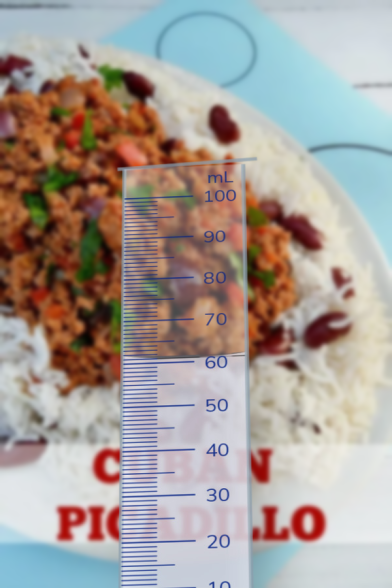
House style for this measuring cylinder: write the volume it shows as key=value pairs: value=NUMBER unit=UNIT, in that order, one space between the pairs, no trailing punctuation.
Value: value=61 unit=mL
